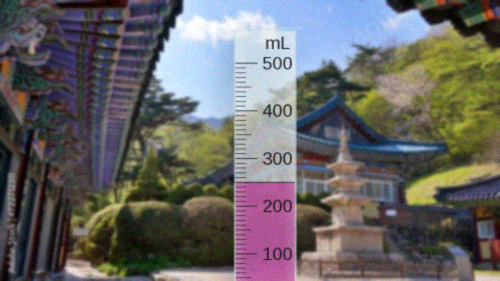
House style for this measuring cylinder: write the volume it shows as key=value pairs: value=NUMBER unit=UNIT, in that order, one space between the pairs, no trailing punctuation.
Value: value=250 unit=mL
